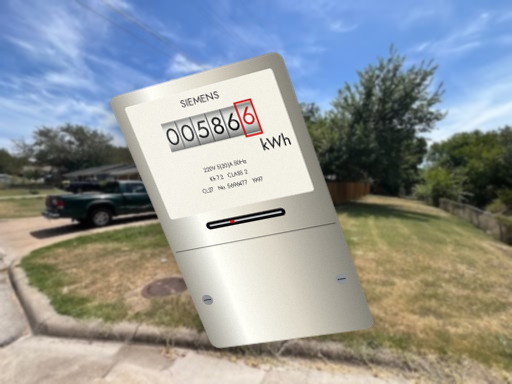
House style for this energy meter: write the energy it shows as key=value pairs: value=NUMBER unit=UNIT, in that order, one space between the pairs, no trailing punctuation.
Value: value=586.6 unit=kWh
